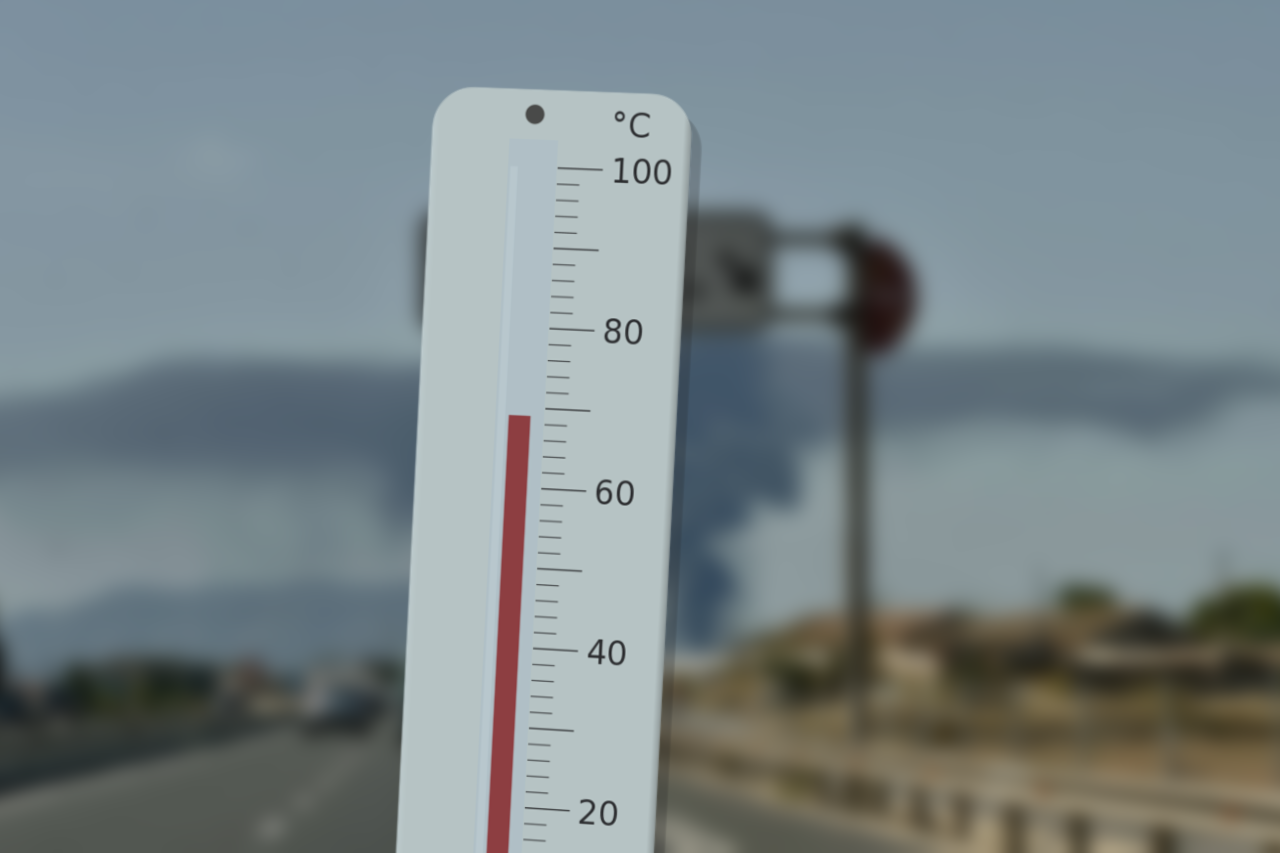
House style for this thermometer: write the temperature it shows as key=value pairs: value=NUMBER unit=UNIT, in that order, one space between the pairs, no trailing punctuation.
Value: value=69 unit=°C
